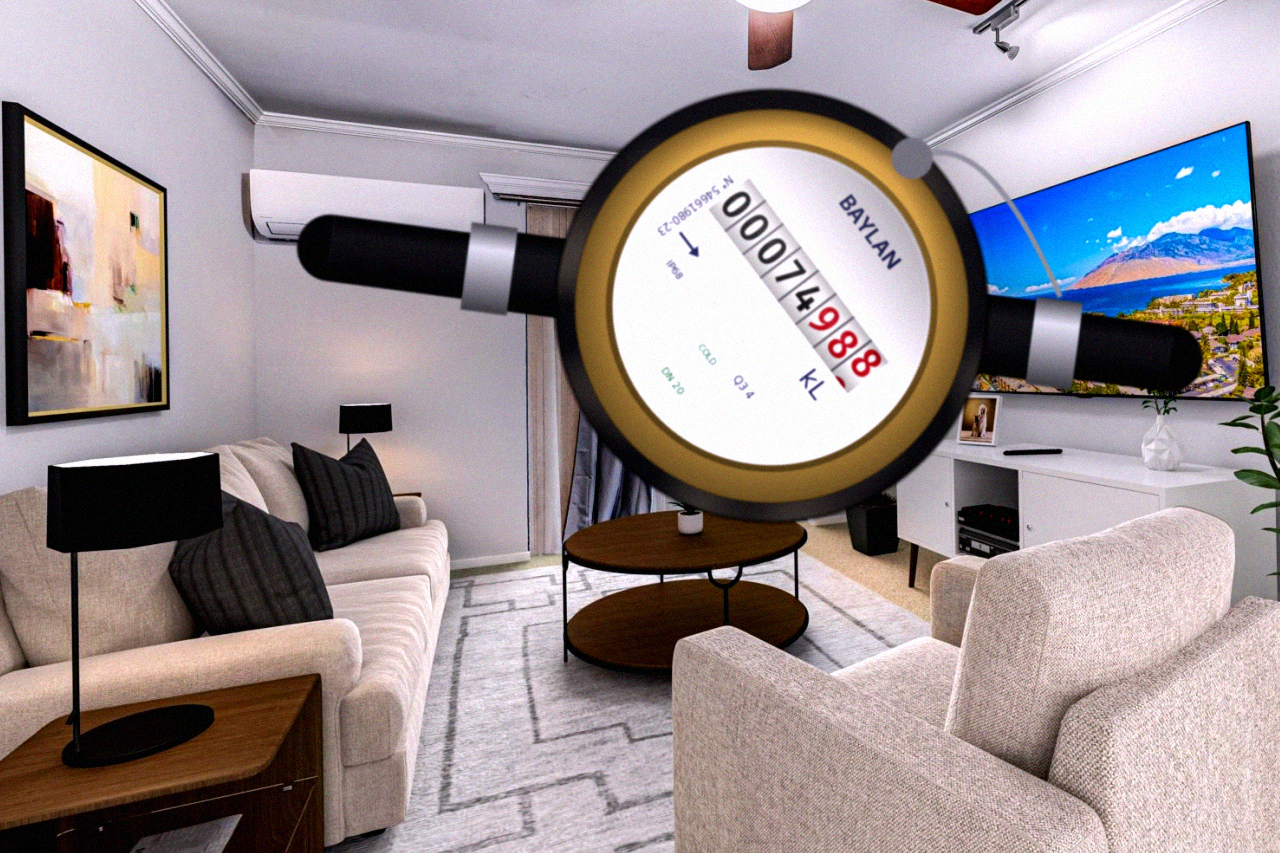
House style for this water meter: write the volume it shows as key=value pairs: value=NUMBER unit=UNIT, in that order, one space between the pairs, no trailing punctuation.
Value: value=74.988 unit=kL
